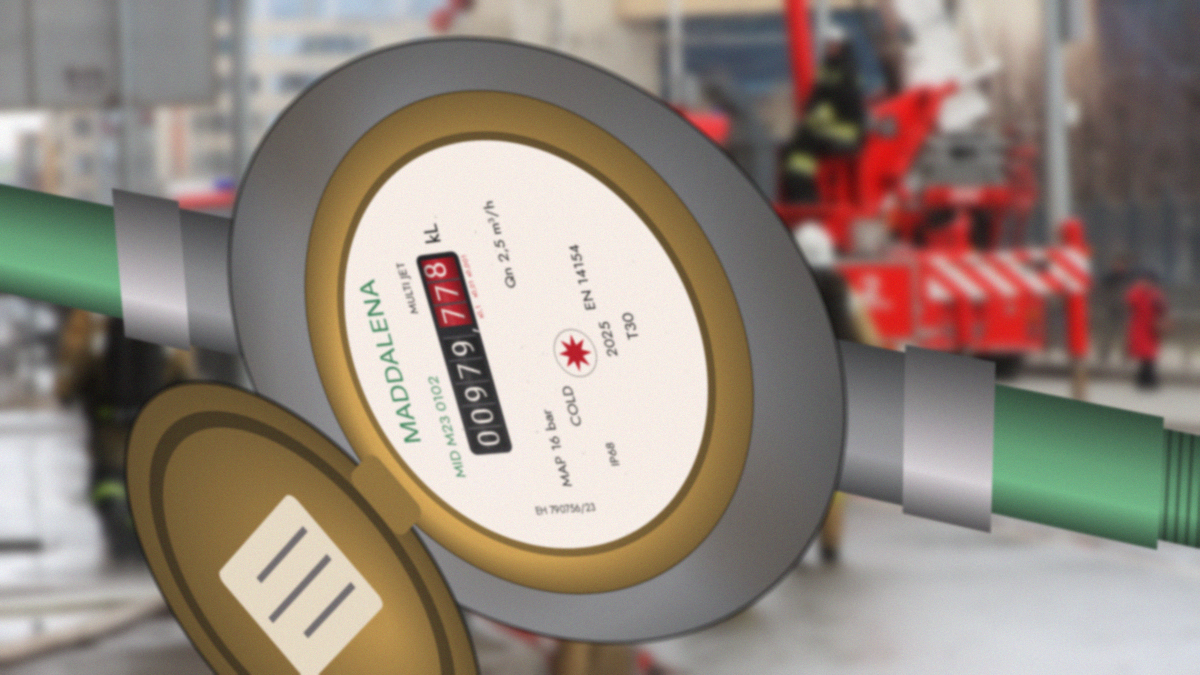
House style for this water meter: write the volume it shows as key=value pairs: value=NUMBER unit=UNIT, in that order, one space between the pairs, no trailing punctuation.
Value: value=979.778 unit=kL
